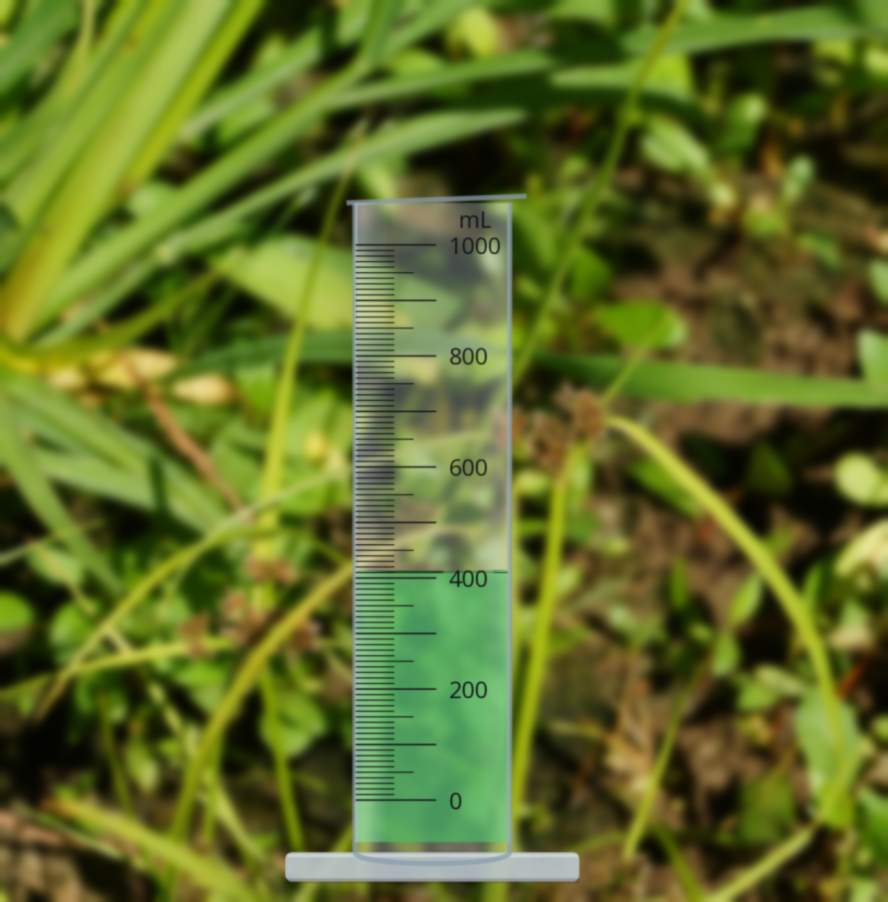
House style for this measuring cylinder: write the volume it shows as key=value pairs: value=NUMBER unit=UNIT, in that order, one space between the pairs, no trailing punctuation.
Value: value=410 unit=mL
